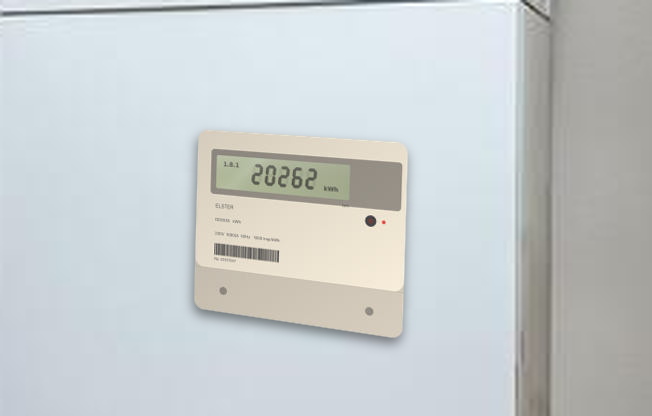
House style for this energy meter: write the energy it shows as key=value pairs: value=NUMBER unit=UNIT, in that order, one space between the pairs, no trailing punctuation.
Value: value=20262 unit=kWh
